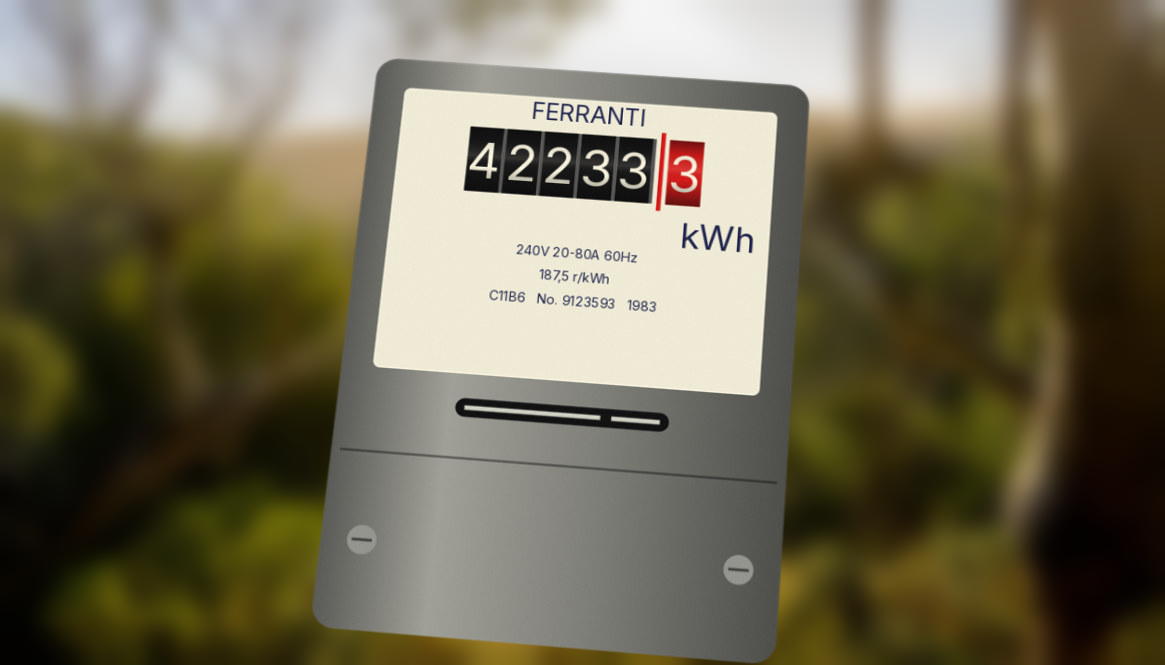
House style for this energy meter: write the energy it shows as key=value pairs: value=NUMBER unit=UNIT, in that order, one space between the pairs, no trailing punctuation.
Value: value=42233.3 unit=kWh
